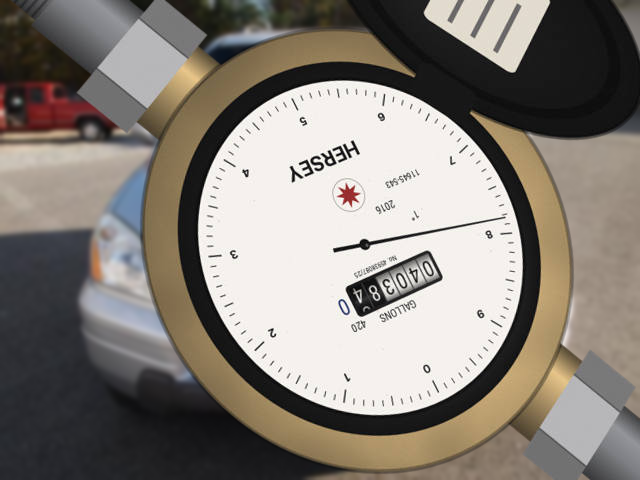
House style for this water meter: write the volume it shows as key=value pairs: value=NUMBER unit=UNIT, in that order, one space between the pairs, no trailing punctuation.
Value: value=403837.8 unit=gal
